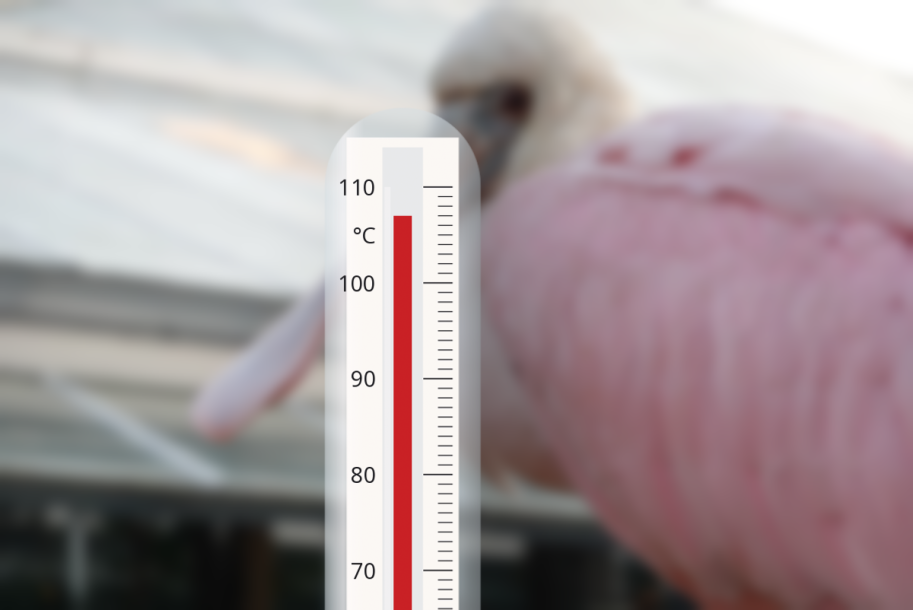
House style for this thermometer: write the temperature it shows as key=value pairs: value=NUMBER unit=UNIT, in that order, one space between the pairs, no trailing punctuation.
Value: value=107 unit=°C
